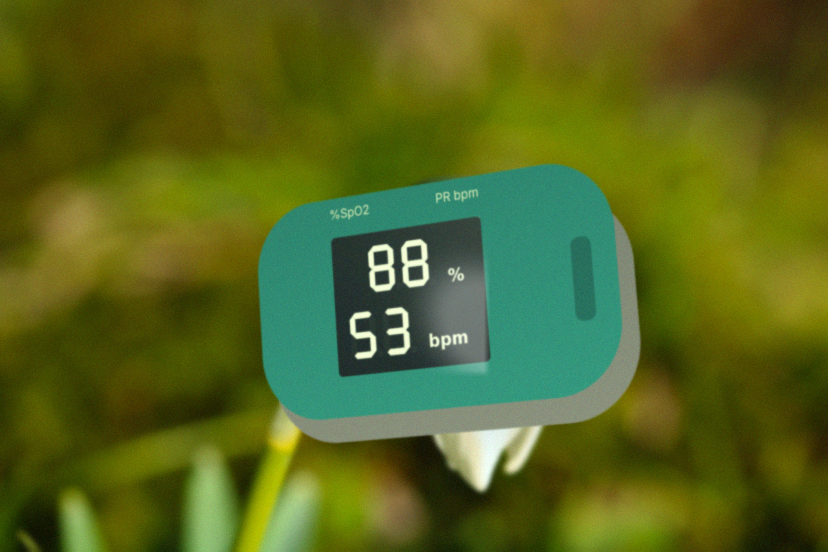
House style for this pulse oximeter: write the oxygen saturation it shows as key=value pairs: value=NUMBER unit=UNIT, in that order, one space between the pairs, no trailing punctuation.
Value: value=88 unit=%
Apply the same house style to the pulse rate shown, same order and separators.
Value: value=53 unit=bpm
